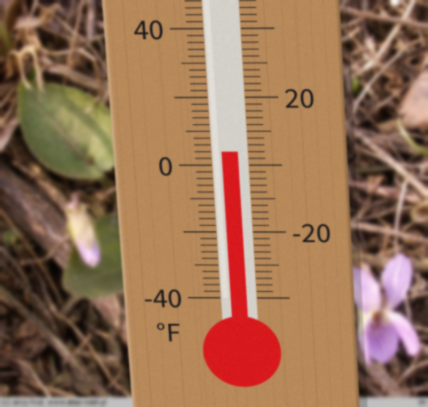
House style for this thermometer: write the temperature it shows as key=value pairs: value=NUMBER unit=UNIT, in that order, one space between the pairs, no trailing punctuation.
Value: value=4 unit=°F
